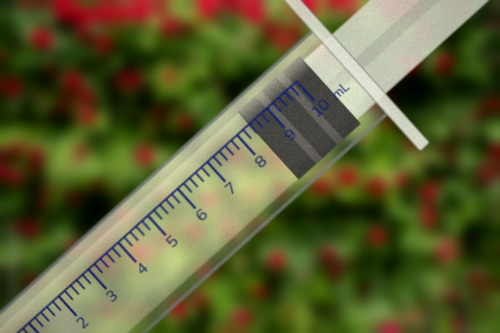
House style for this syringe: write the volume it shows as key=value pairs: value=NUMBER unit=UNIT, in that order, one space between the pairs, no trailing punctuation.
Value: value=8.4 unit=mL
